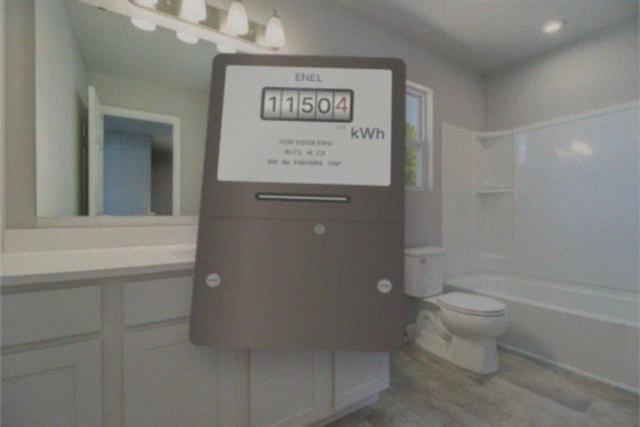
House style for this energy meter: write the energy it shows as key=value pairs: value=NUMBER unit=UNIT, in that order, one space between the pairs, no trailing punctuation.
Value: value=1150.4 unit=kWh
